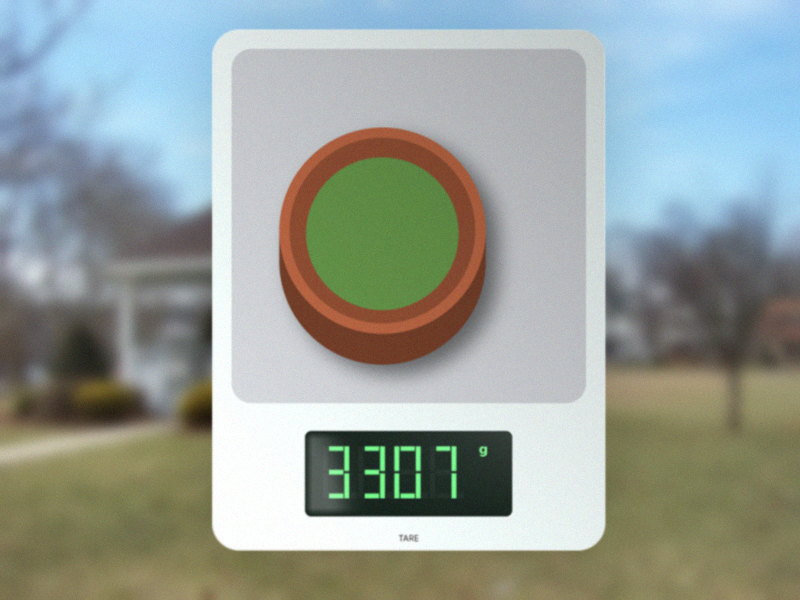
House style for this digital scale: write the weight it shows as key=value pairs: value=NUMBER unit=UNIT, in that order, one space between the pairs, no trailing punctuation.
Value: value=3307 unit=g
